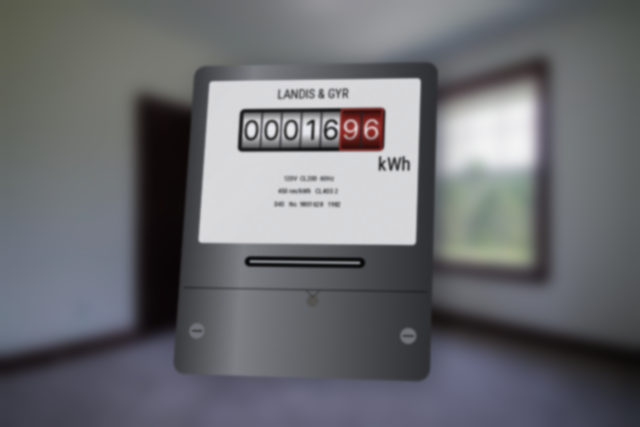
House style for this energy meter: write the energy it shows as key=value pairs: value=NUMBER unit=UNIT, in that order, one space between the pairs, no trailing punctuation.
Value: value=16.96 unit=kWh
